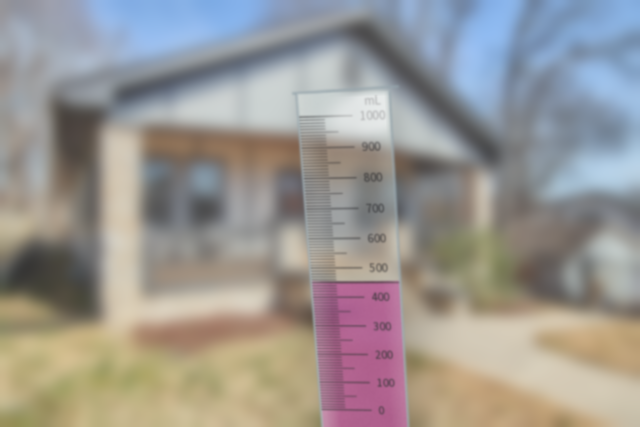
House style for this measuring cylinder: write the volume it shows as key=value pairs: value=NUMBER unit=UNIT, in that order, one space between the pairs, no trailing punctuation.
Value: value=450 unit=mL
